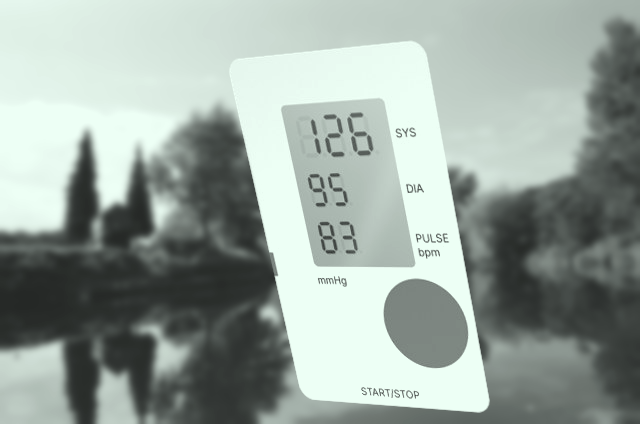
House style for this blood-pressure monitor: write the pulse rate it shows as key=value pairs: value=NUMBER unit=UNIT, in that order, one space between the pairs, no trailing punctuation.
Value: value=83 unit=bpm
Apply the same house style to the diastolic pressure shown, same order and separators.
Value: value=95 unit=mmHg
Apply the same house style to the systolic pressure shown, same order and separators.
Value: value=126 unit=mmHg
